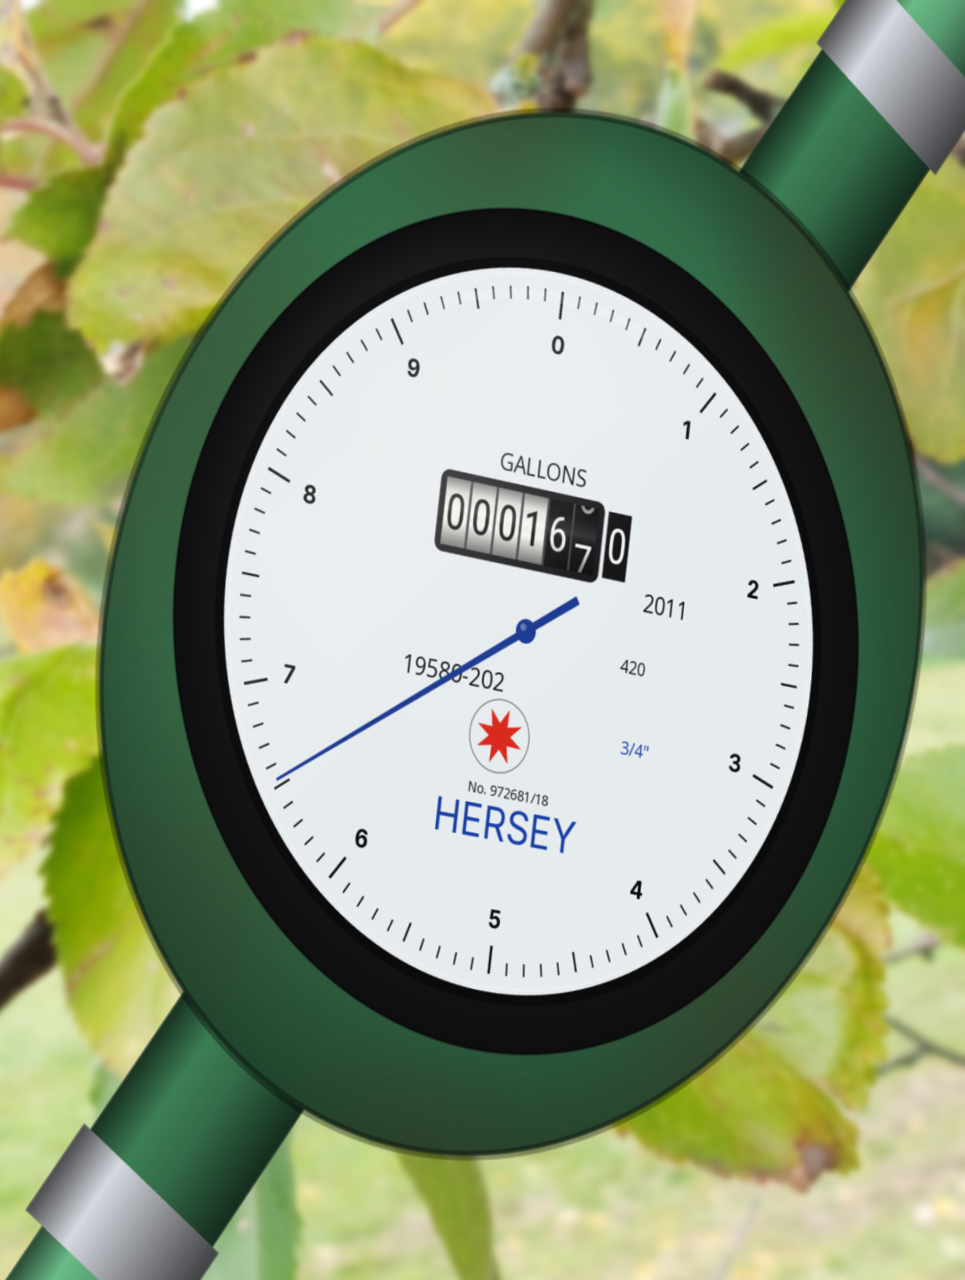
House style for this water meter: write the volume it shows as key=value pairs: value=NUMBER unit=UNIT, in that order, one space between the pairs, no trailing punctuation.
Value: value=1666.5 unit=gal
